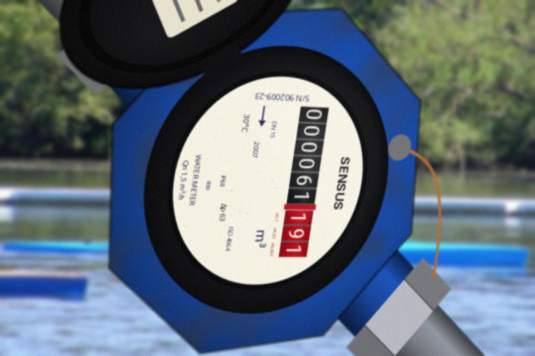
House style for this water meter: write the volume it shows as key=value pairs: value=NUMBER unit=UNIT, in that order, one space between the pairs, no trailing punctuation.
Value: value=61.191 unit=m³
